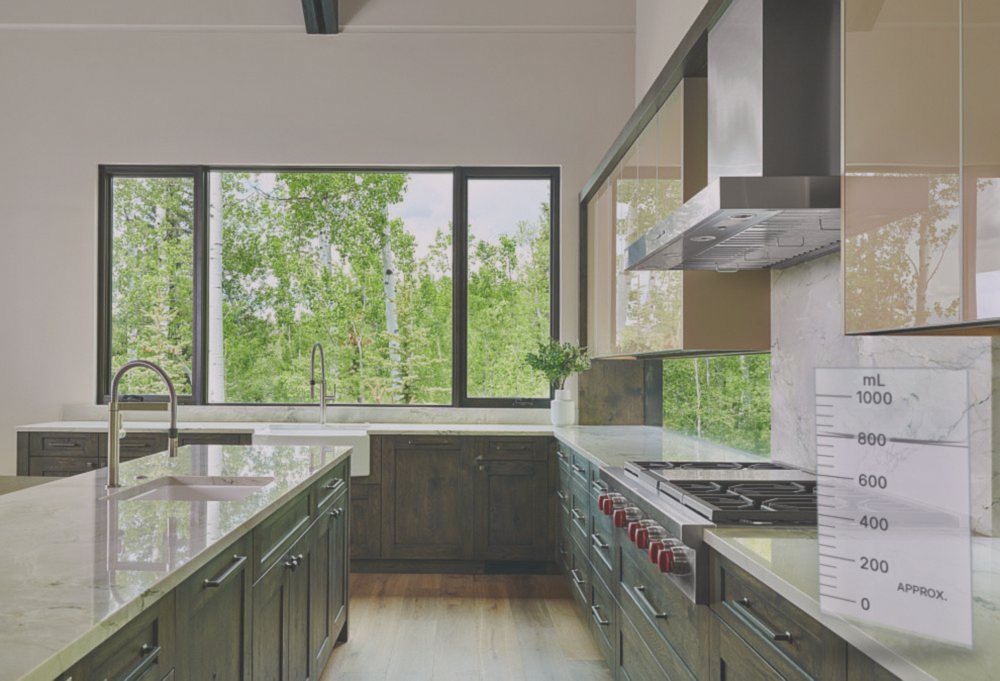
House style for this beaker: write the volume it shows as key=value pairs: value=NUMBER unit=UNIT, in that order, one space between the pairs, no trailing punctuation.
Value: value=800 unit=mL
